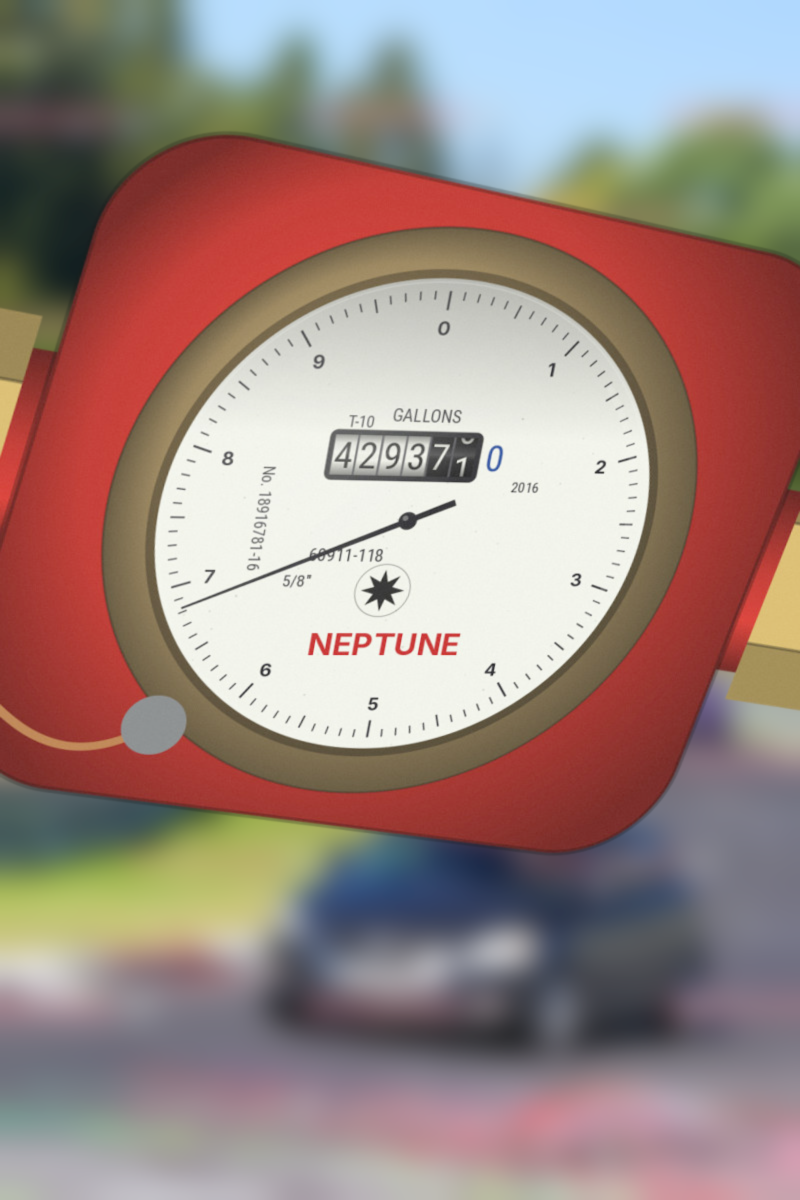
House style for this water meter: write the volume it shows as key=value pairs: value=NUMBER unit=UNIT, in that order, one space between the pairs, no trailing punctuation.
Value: value=4293706.8 unit=gal
